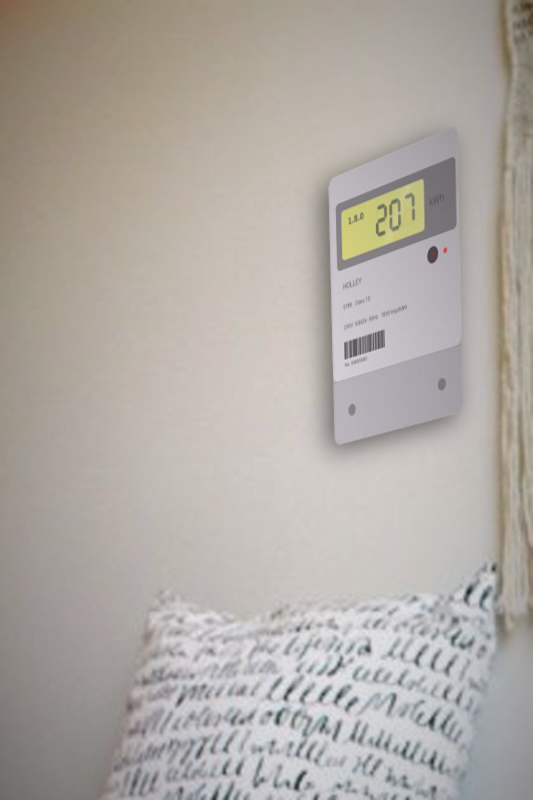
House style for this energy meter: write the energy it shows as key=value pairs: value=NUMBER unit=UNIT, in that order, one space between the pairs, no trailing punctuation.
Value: value=207 unit=kWh
